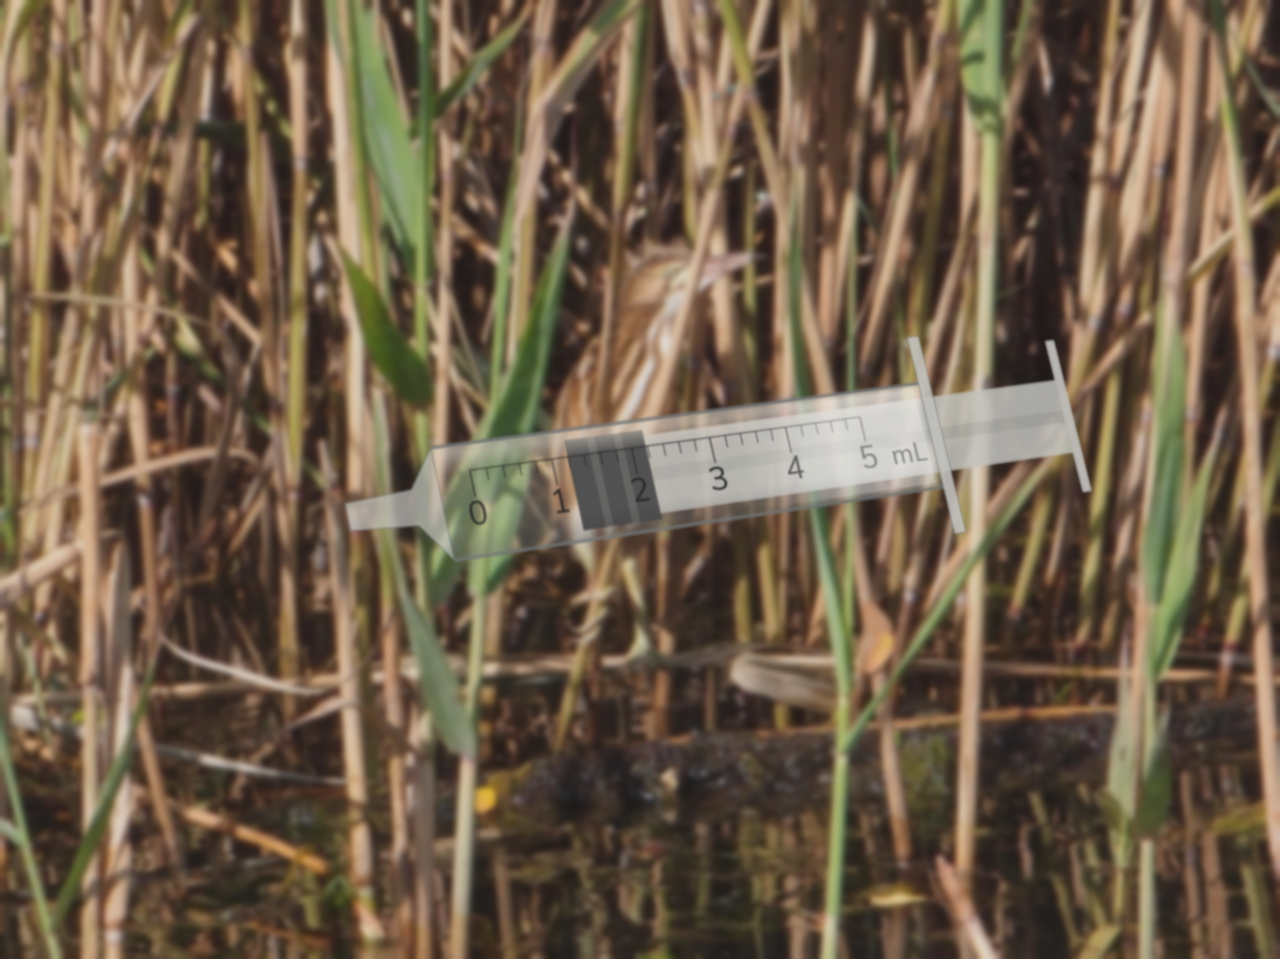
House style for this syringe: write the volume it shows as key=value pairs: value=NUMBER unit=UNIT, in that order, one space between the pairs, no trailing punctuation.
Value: value=1.2 unit=mL
